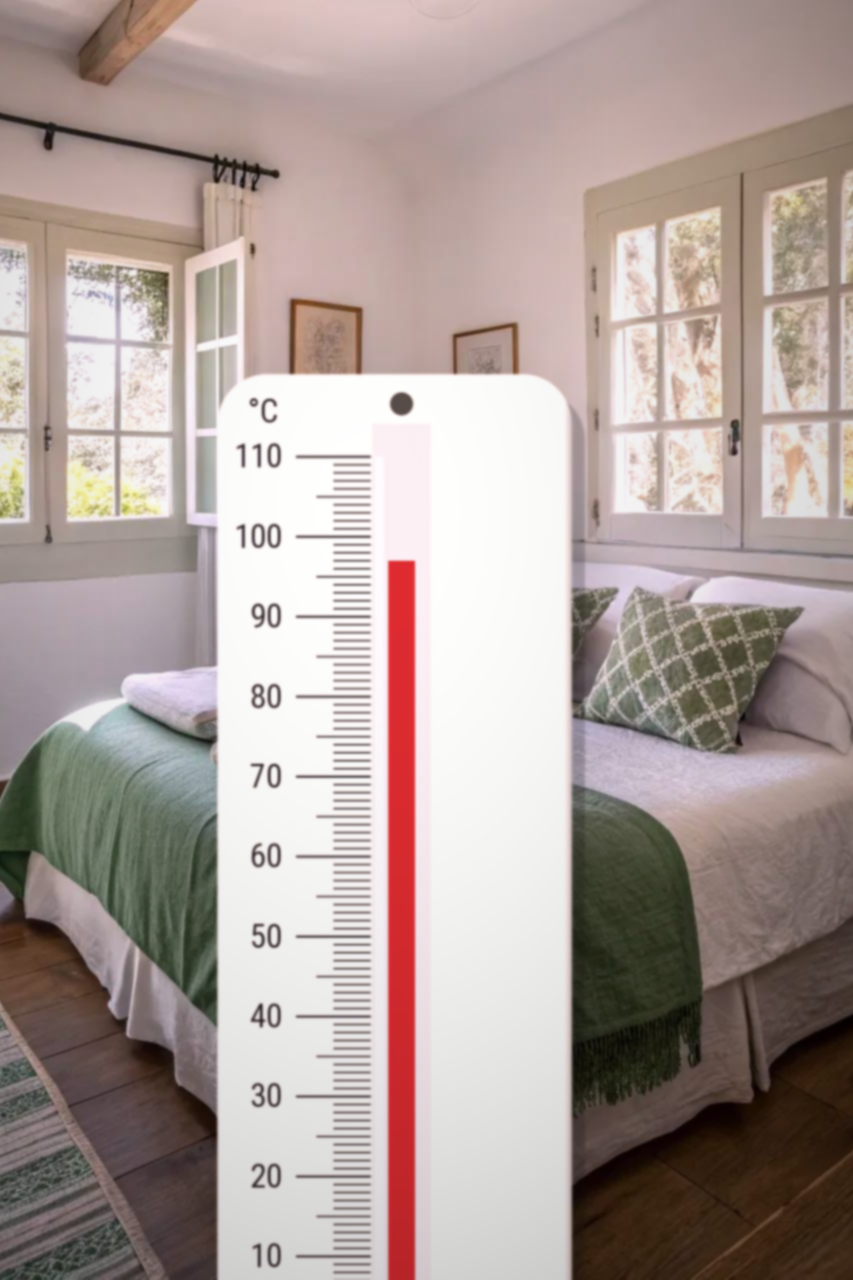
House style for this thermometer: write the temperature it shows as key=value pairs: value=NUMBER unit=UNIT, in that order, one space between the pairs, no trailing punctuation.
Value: value=97 unit=°C
